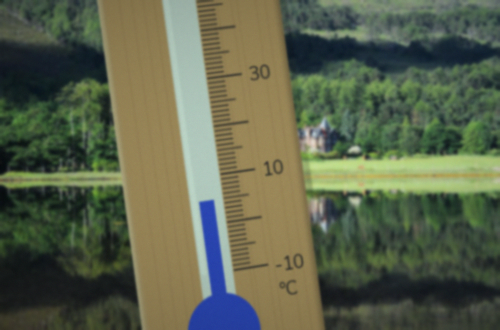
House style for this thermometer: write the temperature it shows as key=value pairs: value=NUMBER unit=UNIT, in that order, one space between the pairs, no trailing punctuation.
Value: value=5 unit=°C
